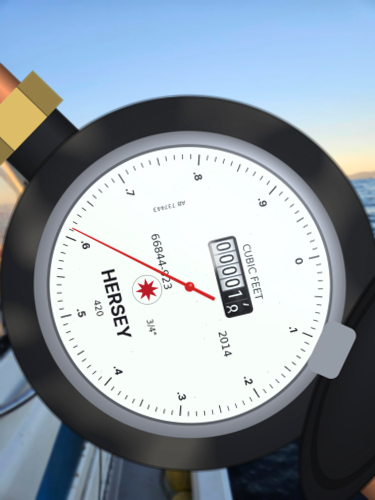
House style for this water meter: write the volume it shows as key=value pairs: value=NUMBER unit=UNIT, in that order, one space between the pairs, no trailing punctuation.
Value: value=17.61 unit=ft³
